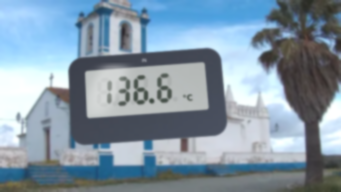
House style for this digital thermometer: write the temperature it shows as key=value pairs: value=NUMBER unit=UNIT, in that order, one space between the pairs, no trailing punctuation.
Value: value=136.6 unit=°C
